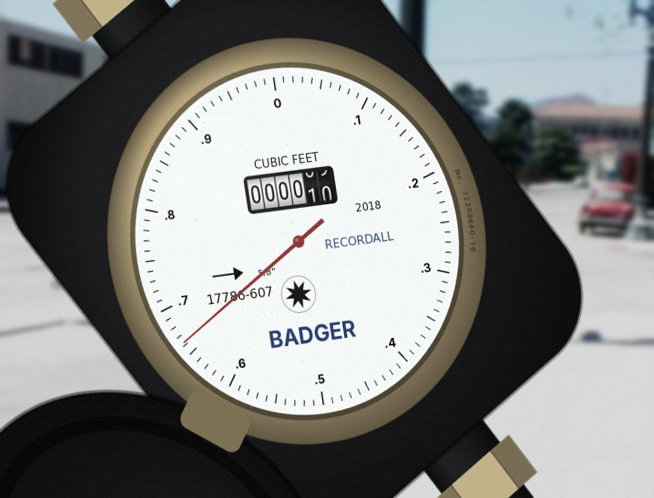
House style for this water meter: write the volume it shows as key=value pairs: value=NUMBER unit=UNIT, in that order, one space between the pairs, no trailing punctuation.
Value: value=9.66 unit=ft³
